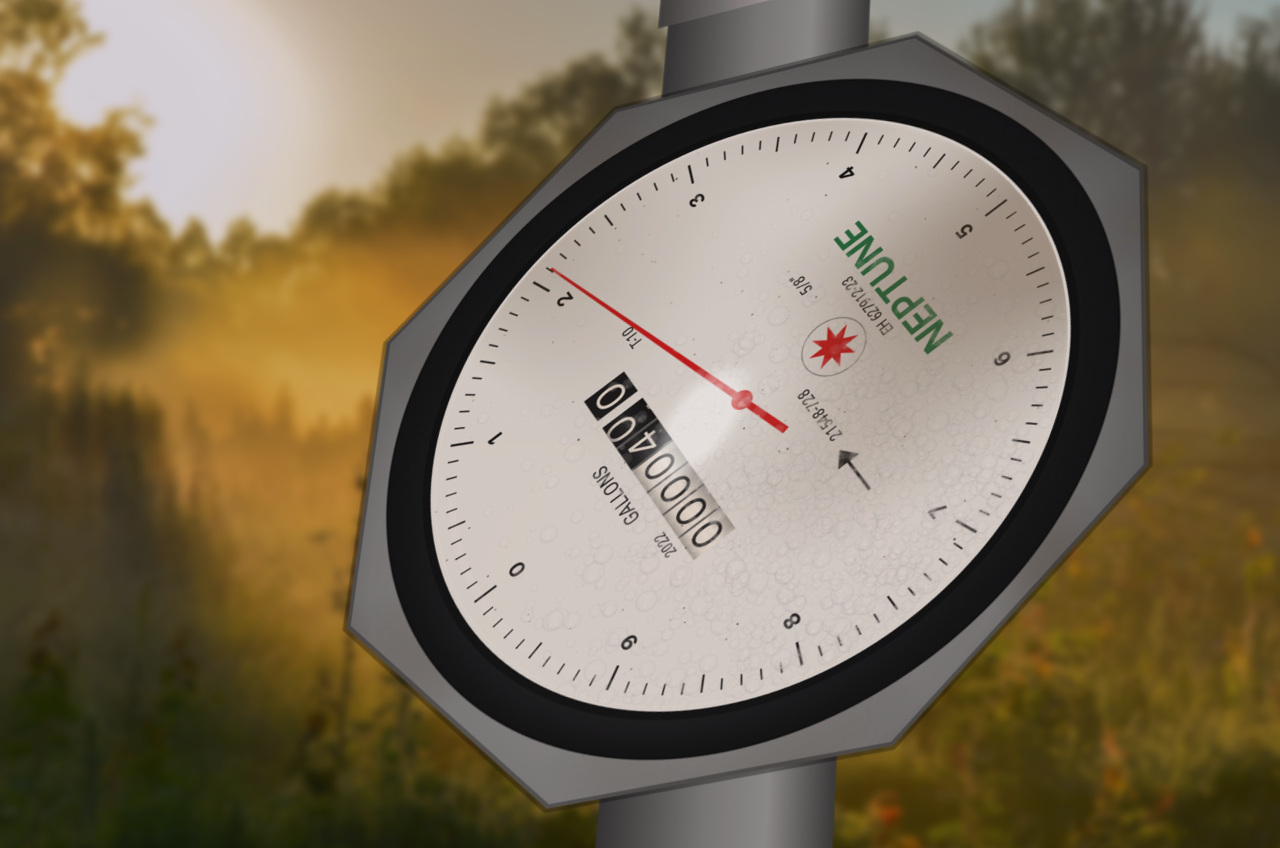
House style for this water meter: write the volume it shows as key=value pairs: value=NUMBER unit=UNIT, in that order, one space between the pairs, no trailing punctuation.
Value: value=402.1 unit=gal
